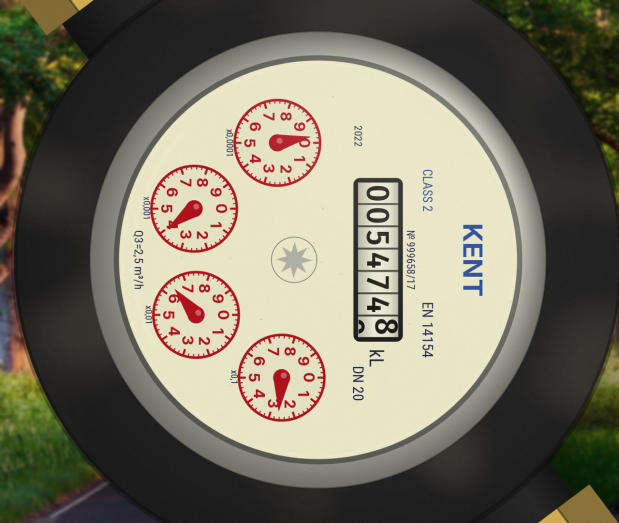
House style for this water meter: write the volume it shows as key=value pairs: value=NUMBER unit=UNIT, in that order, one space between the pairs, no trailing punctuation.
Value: value=54748.2639 unit=kL
